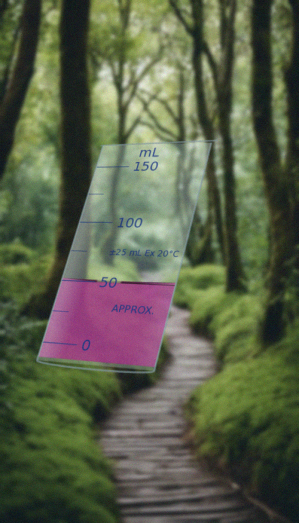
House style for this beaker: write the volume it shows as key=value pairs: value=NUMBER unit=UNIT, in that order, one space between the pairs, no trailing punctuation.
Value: value=50 unit=mL
